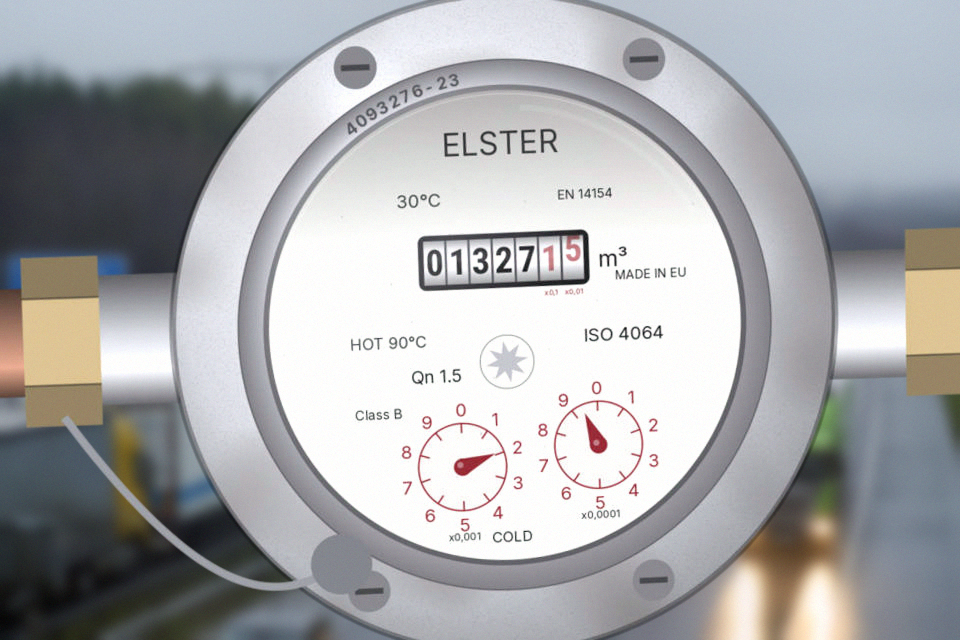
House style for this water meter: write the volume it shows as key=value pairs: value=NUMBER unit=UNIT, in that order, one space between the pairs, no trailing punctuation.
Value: value=1327.1519 unit=m³
